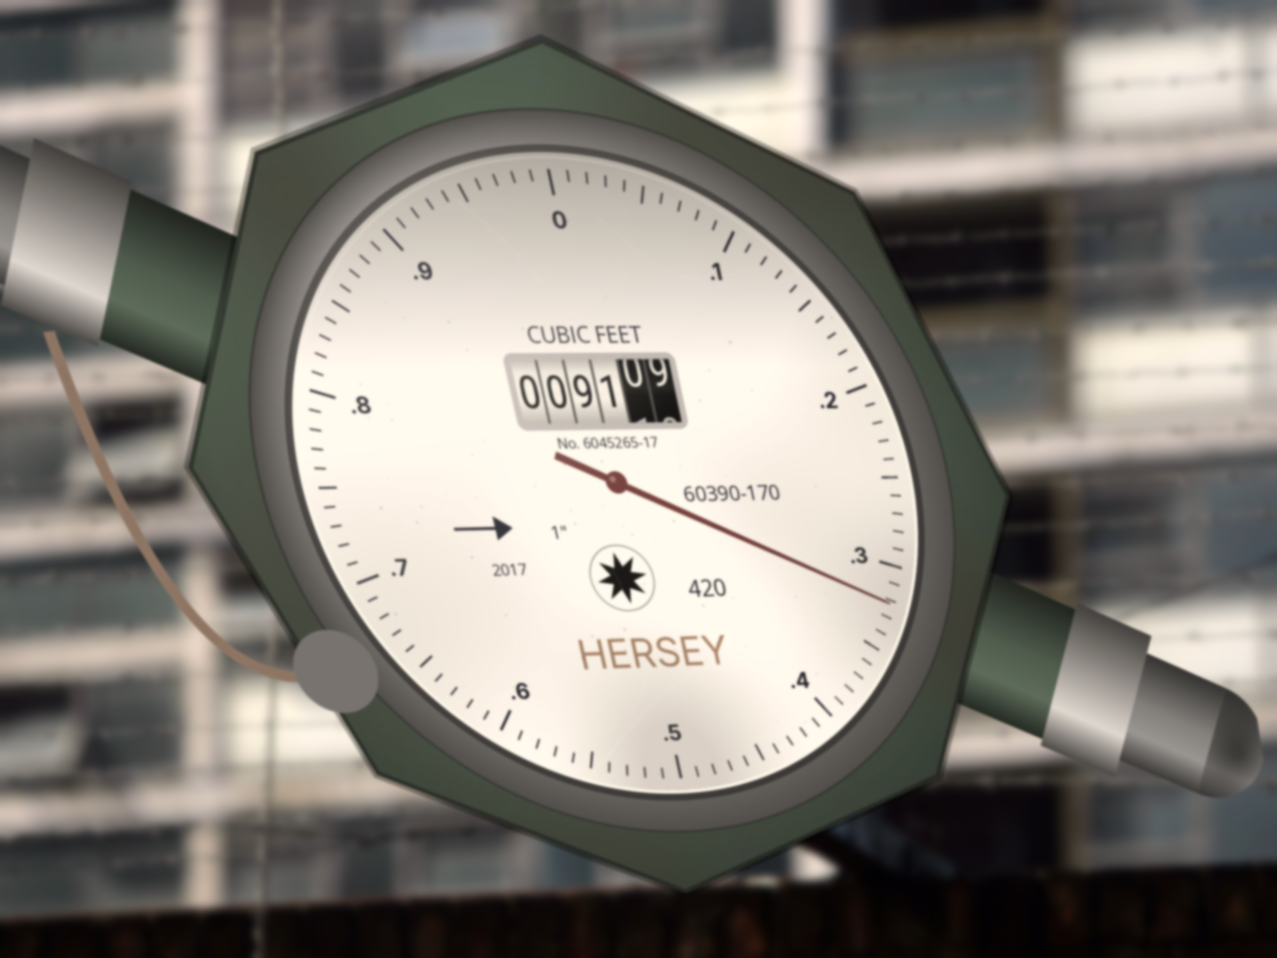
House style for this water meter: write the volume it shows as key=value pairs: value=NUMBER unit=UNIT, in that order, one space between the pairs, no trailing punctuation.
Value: value=9109.32 unit=ft³
